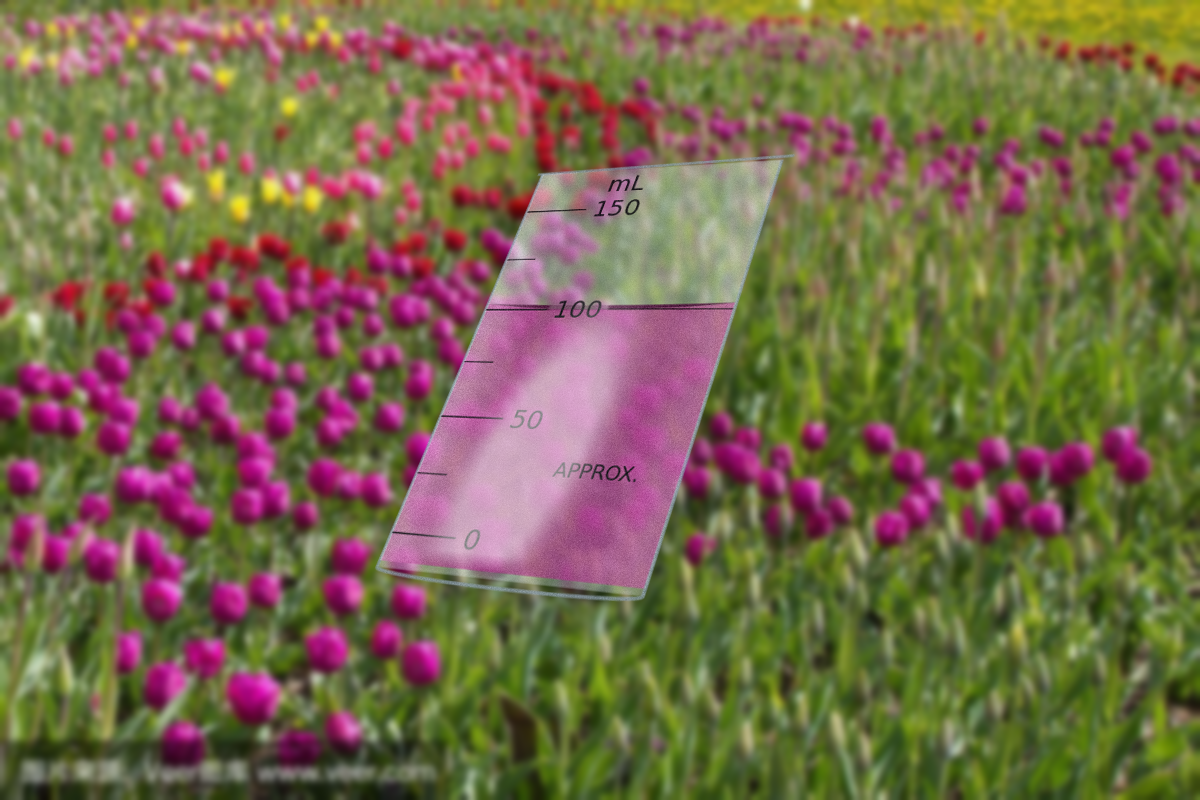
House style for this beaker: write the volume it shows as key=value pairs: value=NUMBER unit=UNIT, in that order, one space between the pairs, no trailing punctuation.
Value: value=100 unit=mL
